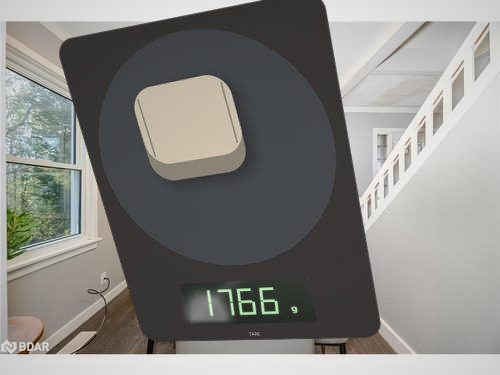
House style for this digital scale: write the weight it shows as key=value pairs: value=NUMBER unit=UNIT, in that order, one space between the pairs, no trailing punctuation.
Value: value=1766 unit=g
